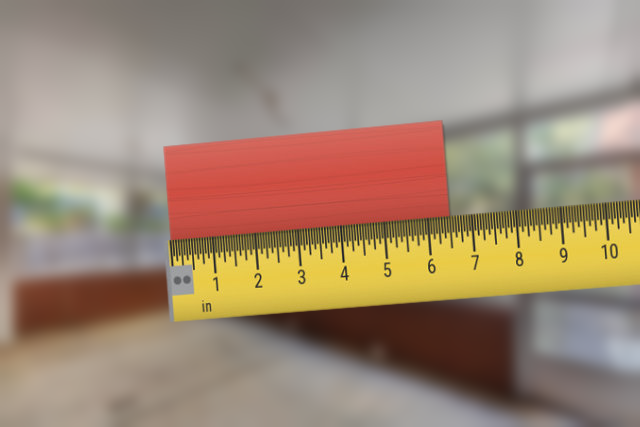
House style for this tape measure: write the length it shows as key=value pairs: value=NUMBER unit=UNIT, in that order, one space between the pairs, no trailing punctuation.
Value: value=6.5 unit=in
